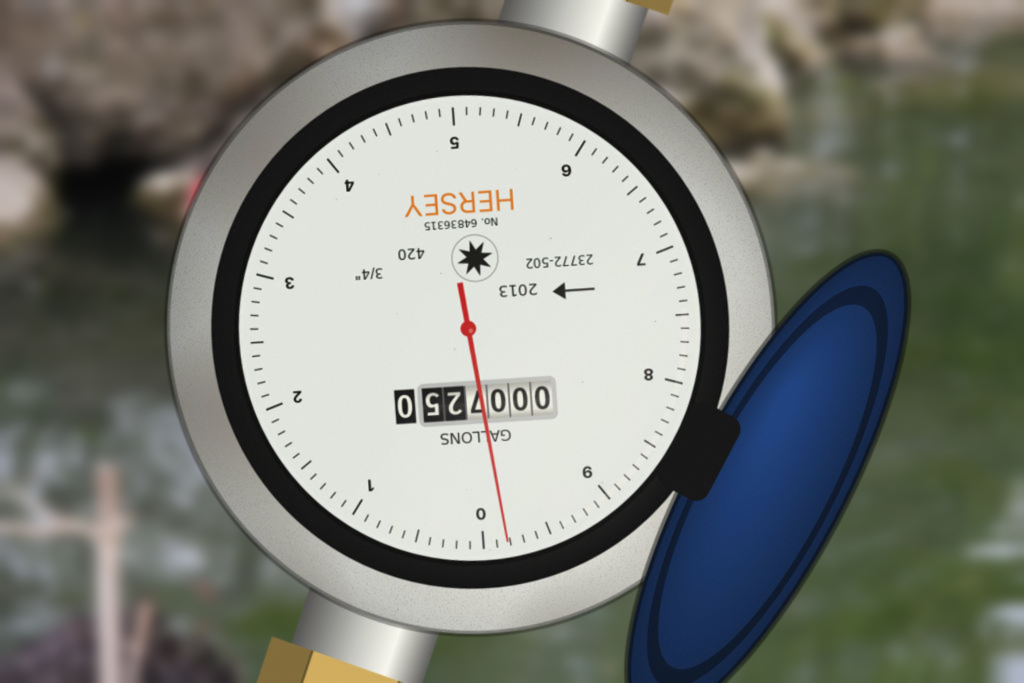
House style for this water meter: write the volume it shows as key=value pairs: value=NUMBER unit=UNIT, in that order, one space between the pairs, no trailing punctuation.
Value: value=7249.8 unit=gal
